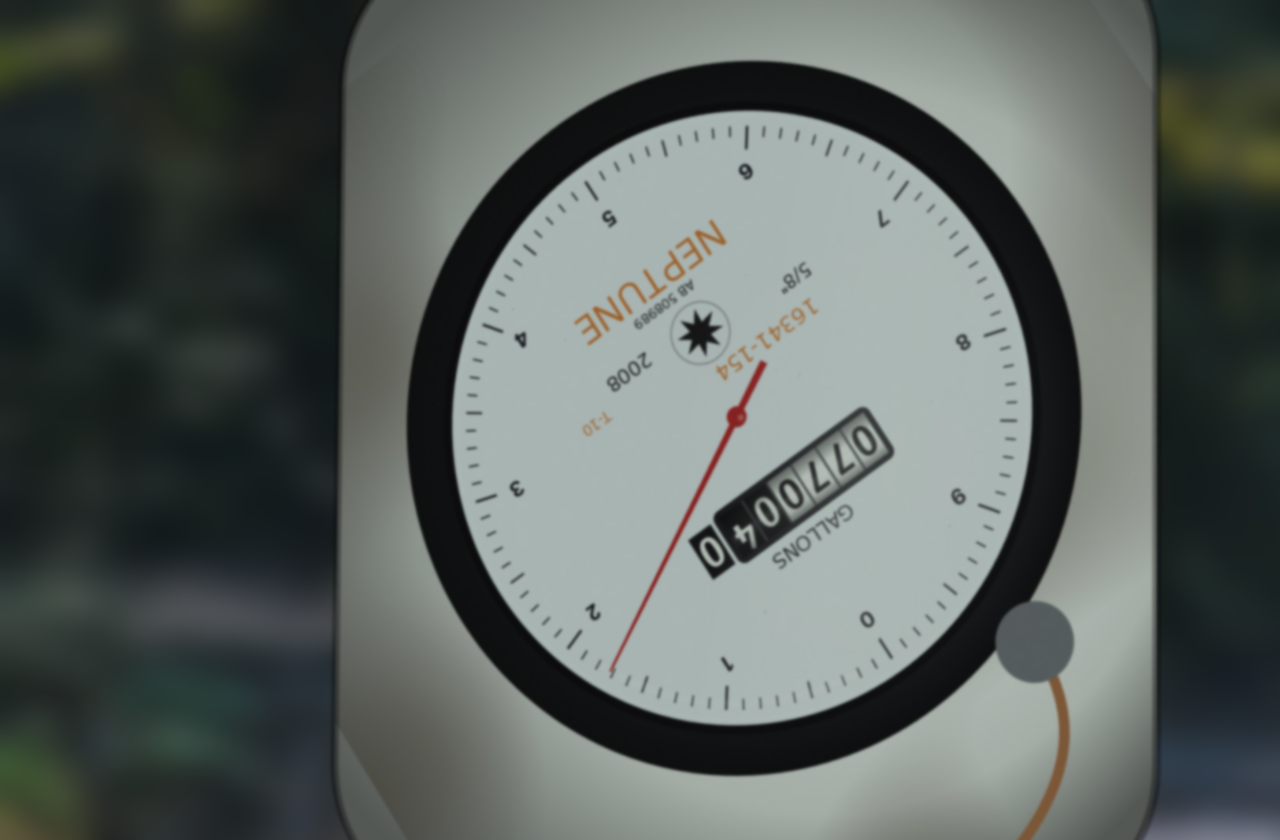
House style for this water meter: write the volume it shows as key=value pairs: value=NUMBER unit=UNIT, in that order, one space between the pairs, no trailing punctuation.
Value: value=770041.7 unit=gal
